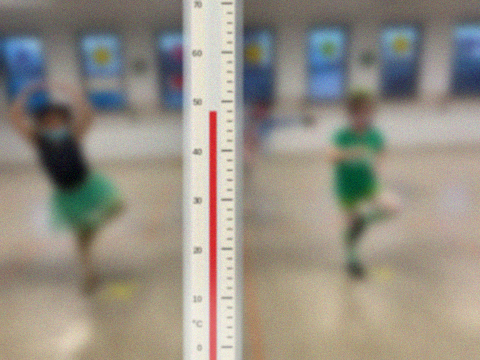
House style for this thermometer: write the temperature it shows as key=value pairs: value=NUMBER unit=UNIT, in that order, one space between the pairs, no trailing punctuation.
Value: value=48 unit=°C
